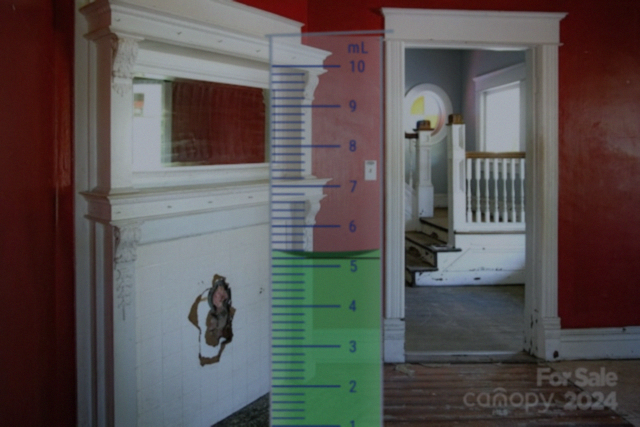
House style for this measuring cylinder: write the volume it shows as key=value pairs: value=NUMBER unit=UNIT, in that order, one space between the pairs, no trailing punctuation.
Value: value=5.2 unit=mL
